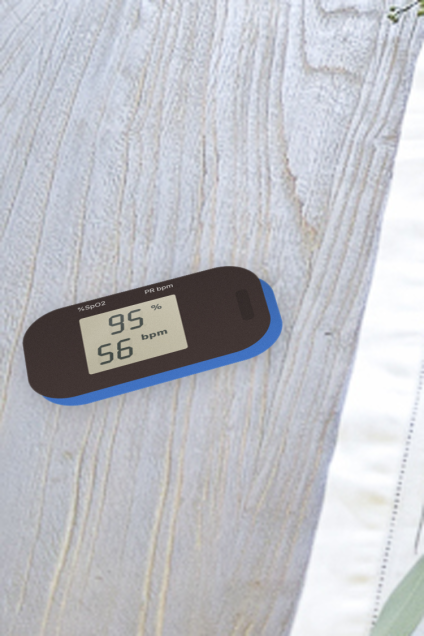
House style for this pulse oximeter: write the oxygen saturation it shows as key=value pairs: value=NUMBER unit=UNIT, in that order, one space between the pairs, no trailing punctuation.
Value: value=95 unit=%
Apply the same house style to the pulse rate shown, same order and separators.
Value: value=56 unit=bpm
